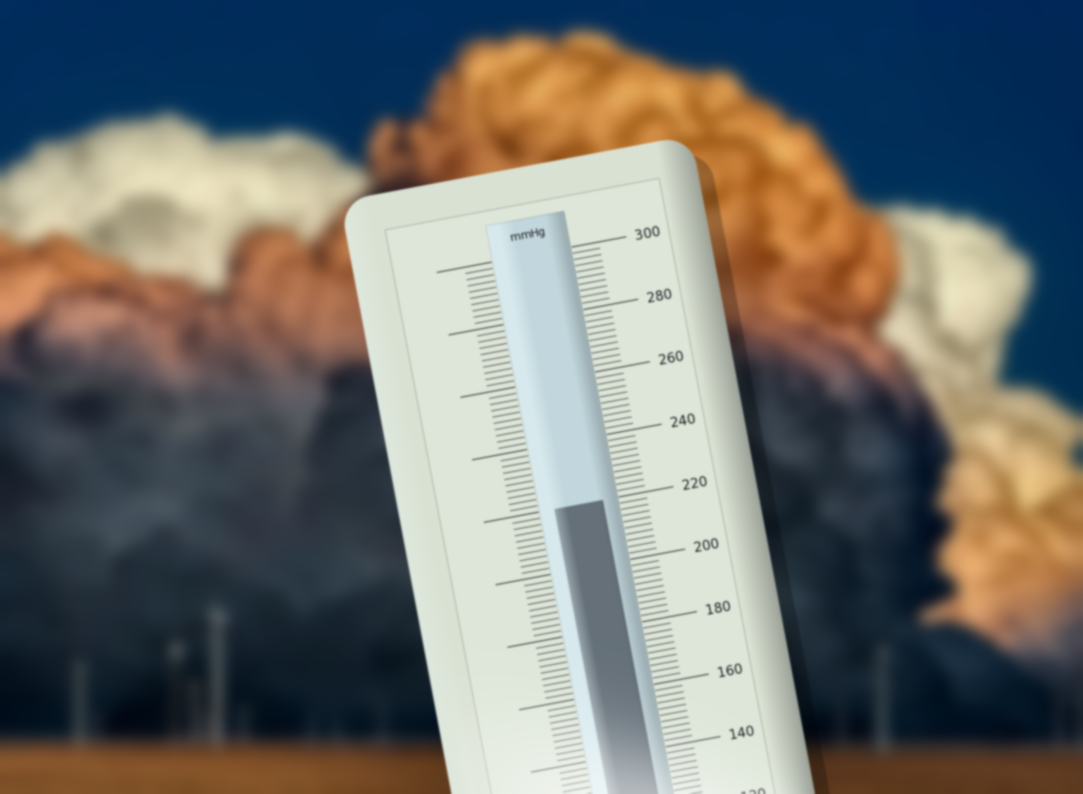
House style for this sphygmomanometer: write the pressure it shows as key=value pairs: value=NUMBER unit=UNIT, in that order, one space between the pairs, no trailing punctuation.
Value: value=220 unit=mmHg
